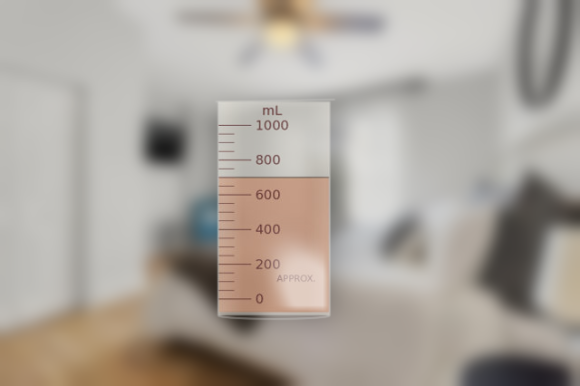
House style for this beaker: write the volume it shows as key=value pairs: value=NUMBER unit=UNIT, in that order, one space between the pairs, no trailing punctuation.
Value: value=700 unit=mL
